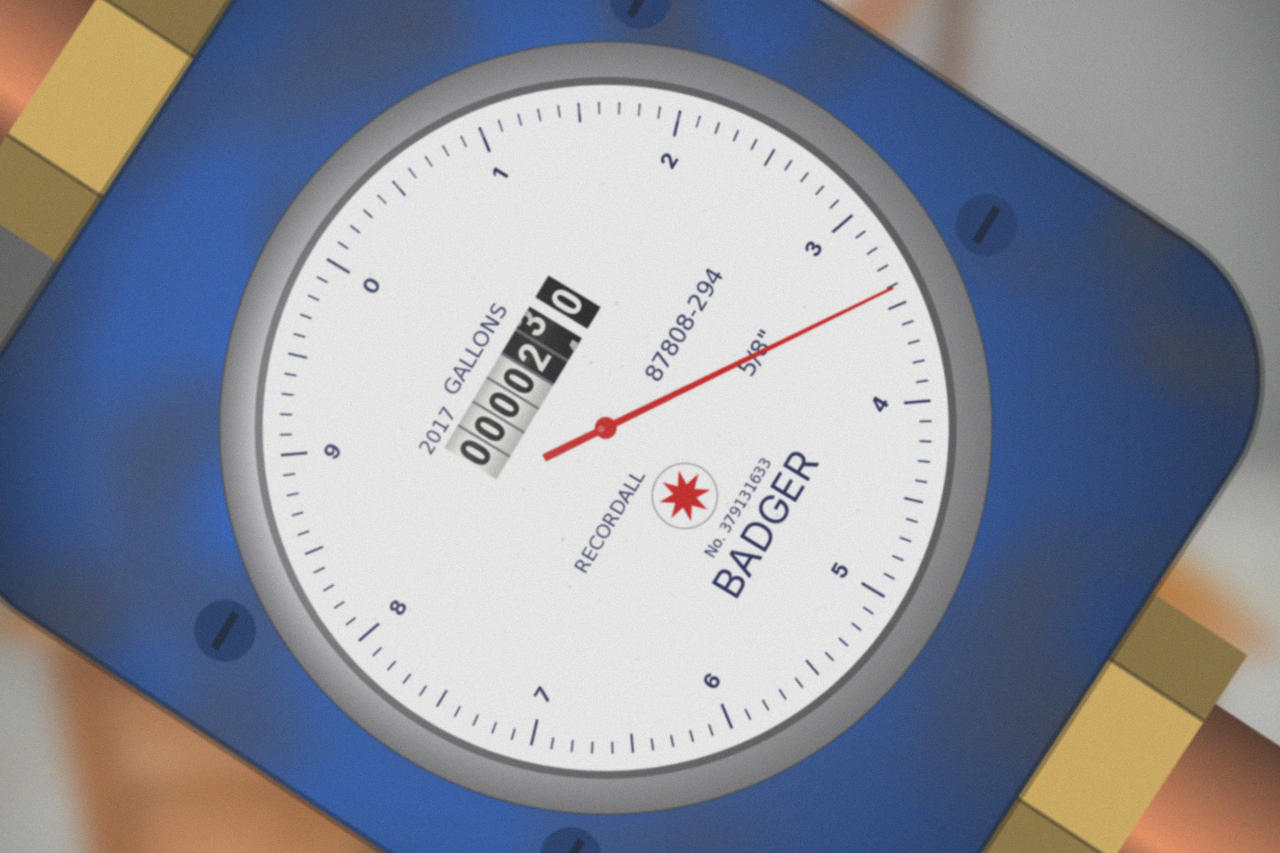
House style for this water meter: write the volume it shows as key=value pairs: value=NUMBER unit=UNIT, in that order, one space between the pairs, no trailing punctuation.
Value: value=233.4 unit=gal
